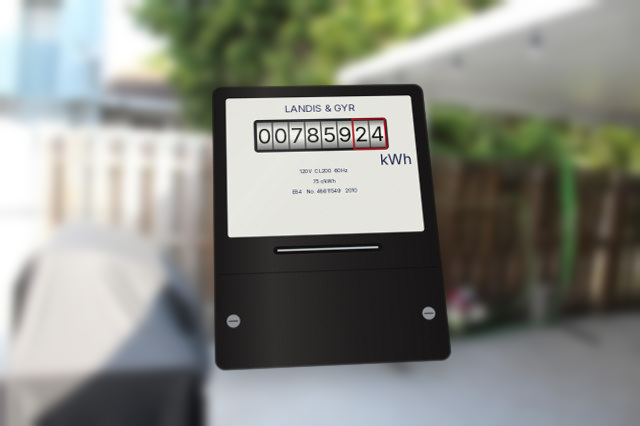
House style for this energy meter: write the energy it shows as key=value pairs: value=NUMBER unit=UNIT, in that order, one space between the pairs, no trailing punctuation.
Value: value=7859.24 unit=kWh
